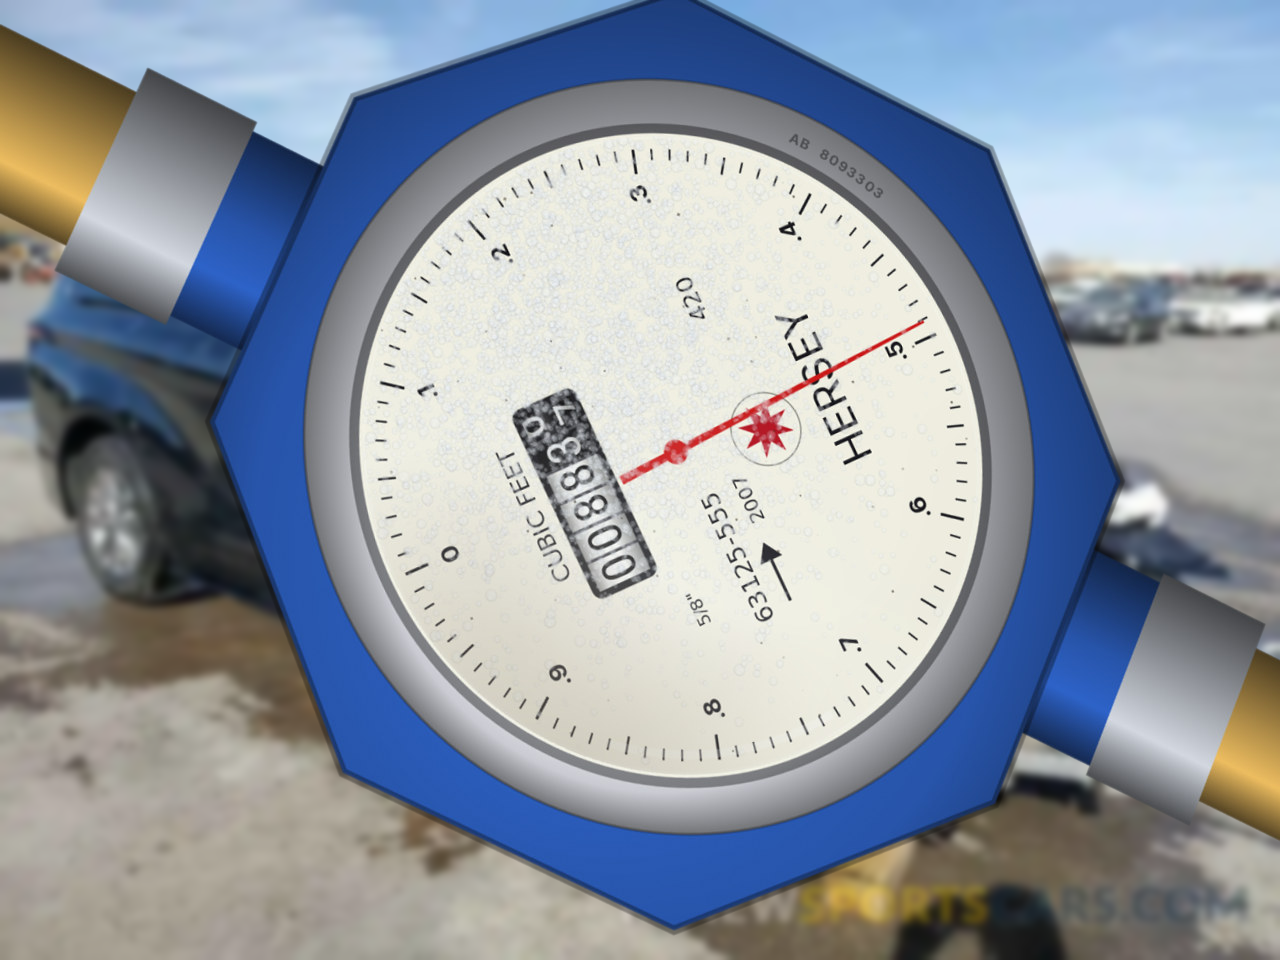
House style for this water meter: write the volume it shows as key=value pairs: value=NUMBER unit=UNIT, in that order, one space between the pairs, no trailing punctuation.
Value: value=8836.49 unit=ft³
